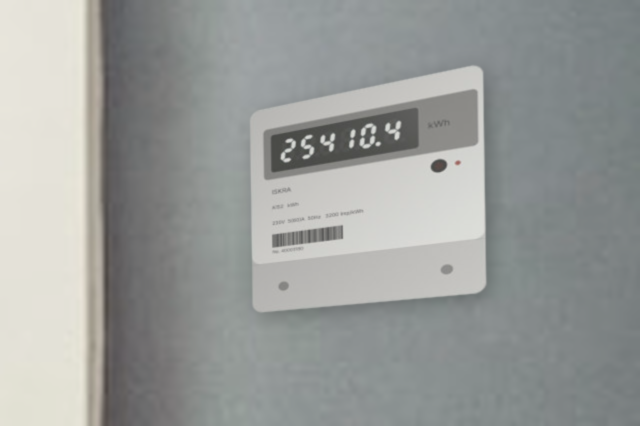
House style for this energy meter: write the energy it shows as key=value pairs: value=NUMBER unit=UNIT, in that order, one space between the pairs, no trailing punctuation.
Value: value=25410.4 unit=kWh
